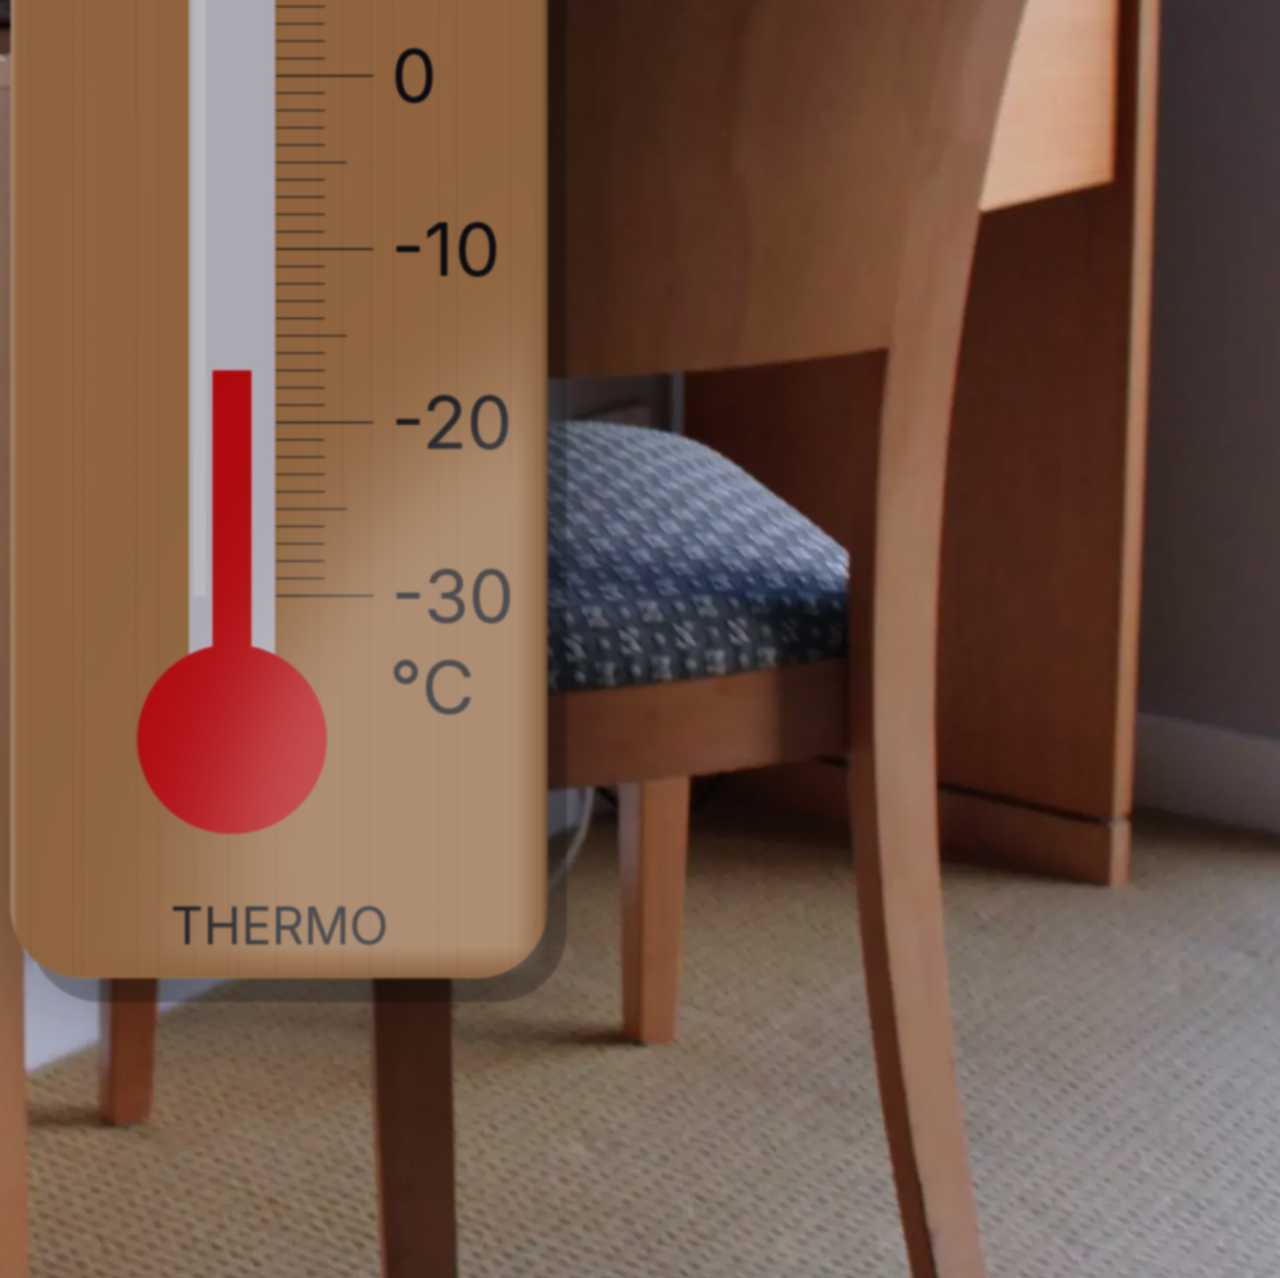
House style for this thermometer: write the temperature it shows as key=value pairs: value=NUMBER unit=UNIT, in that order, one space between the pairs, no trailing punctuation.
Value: value=-17 unit=°C
